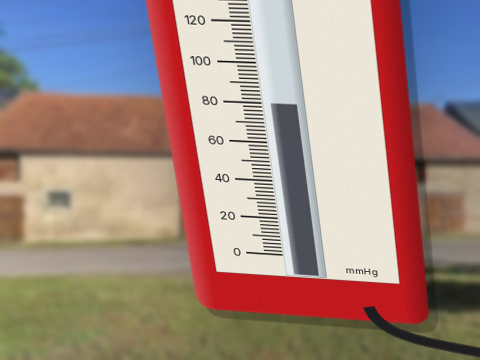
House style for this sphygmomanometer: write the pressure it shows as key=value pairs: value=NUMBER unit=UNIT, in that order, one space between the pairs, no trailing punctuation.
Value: value=80 unit=mmHg
